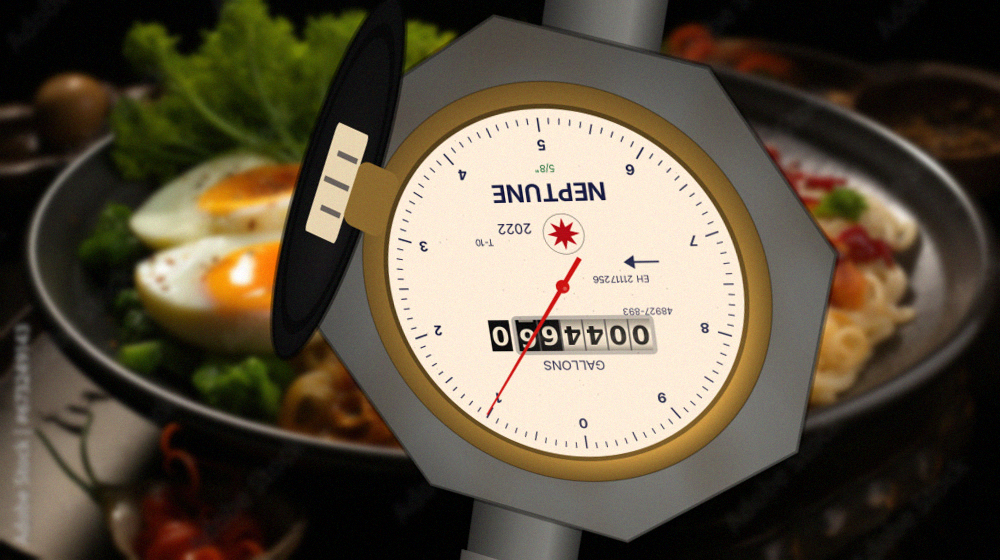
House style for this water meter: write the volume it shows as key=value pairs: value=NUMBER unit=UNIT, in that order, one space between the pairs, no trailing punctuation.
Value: value=44661.0 unit=gal
